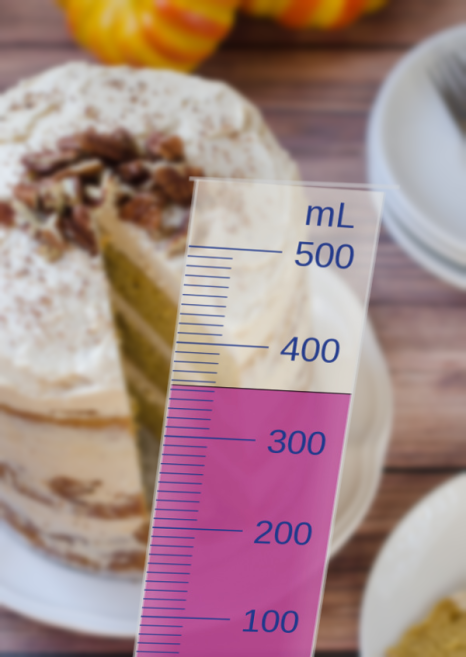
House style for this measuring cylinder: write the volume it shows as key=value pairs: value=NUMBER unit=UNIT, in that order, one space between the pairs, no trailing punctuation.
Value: value=355 unit=mL
